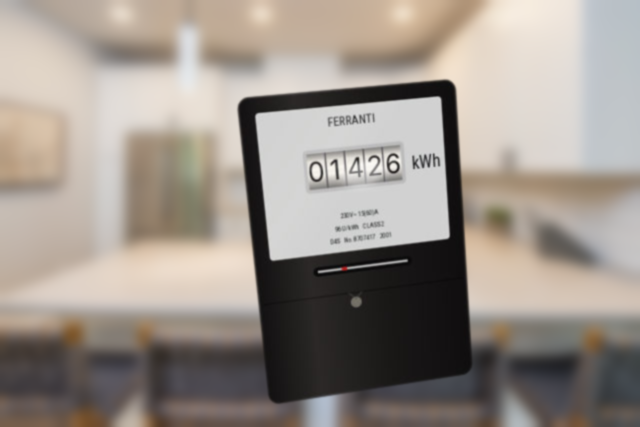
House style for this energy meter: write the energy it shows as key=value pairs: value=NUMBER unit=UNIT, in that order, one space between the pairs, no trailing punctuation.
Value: value=1426 unit=kWh
